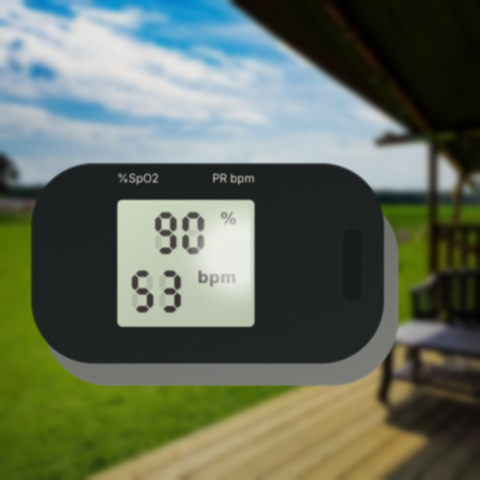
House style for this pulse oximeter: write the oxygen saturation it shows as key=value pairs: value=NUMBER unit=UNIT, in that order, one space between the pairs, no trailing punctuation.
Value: value=90 unit=%
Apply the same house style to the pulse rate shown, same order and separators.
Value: value=53 unit=bpm
